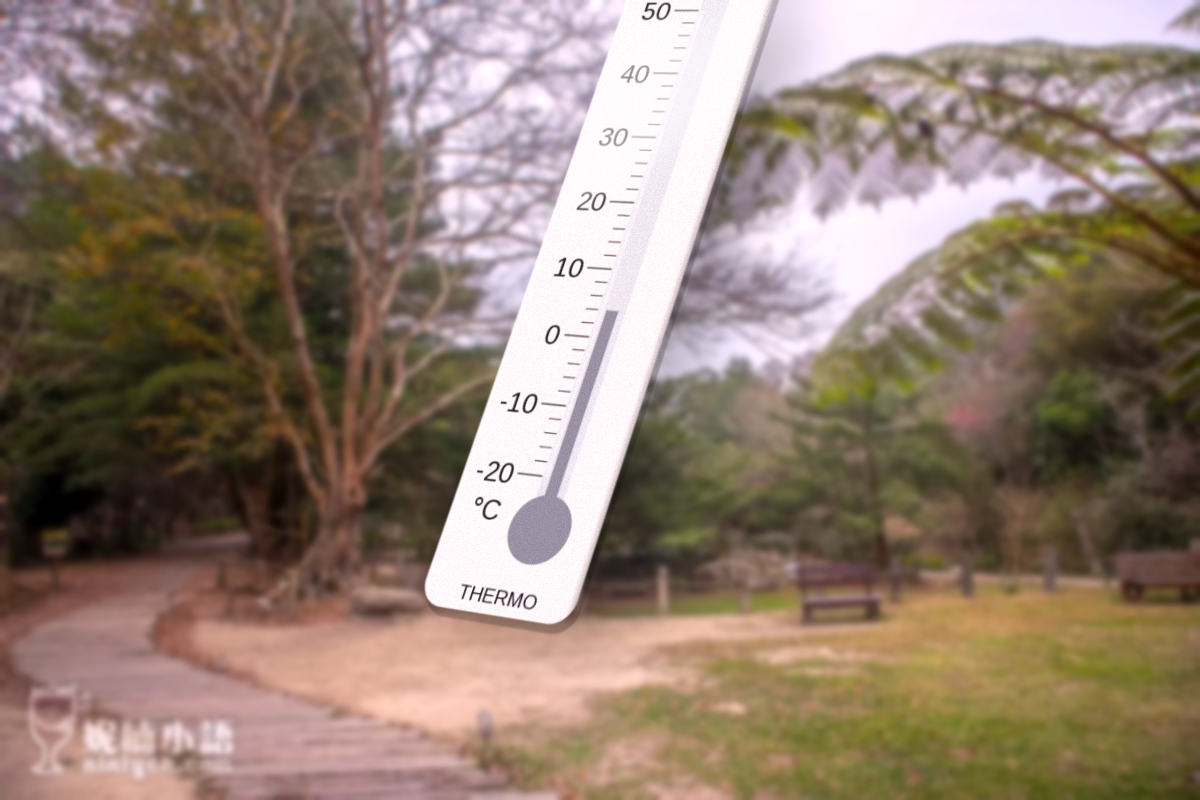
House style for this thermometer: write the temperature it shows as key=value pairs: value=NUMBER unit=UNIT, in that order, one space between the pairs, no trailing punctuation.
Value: value=4 unit=°C
